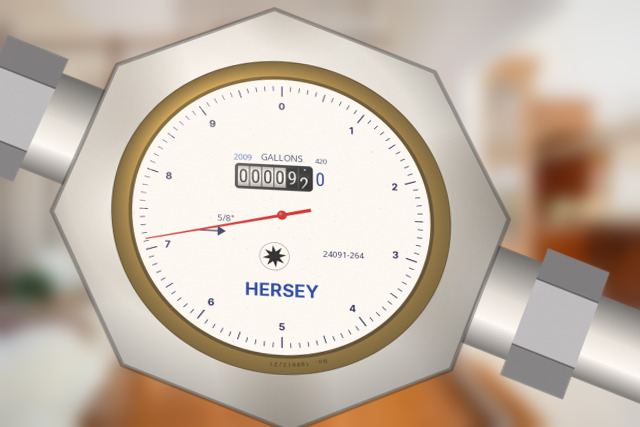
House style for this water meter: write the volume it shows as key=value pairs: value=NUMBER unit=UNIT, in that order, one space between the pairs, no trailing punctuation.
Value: value=917.1 unit=gal
